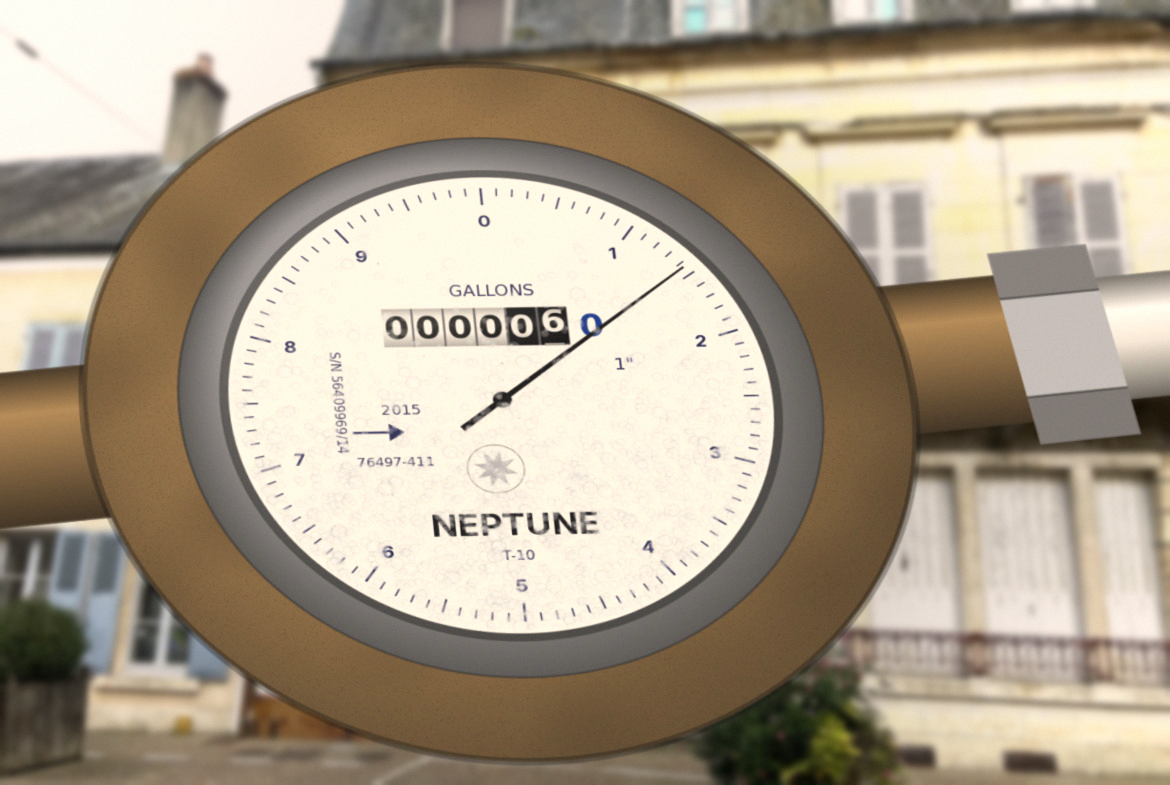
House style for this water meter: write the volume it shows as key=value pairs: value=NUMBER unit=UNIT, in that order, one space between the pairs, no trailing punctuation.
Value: value=61.4 unit=gal
